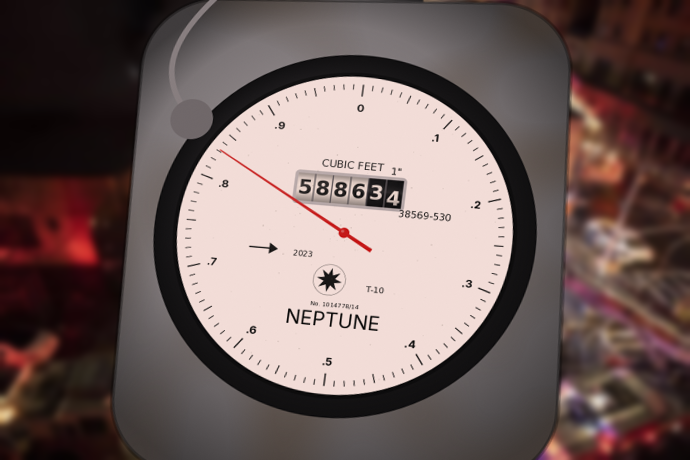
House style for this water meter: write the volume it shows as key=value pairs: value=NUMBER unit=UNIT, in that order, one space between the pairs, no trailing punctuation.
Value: value=588633.83 unit=ft³
